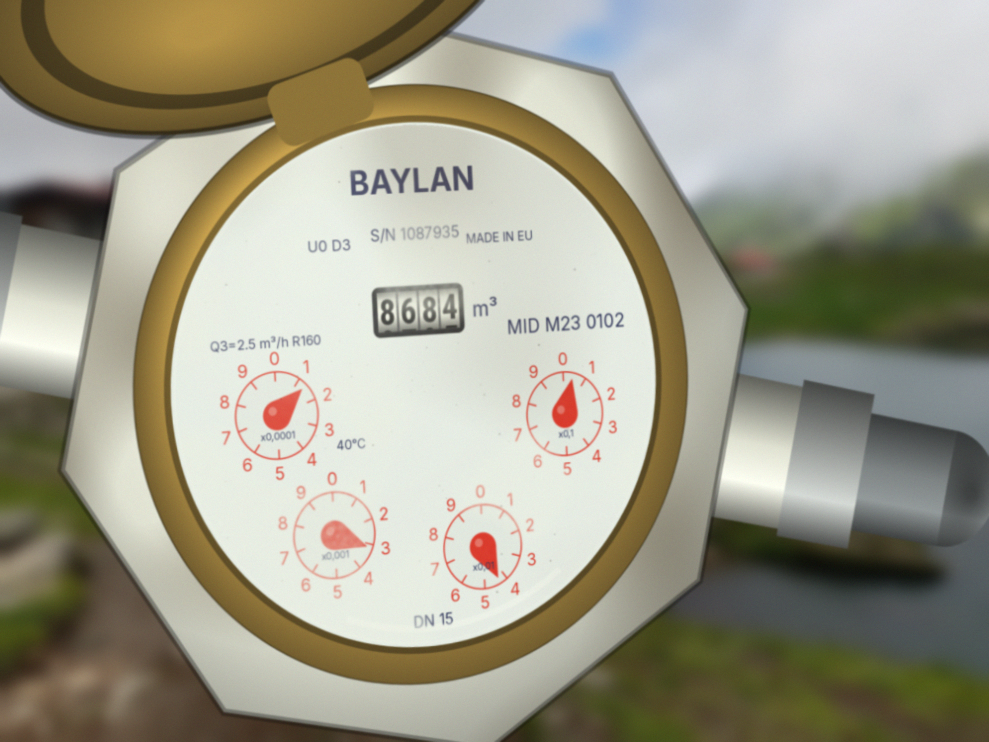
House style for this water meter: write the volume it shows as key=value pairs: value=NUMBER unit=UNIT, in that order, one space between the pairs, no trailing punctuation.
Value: value=8684.0431 unit=m³
